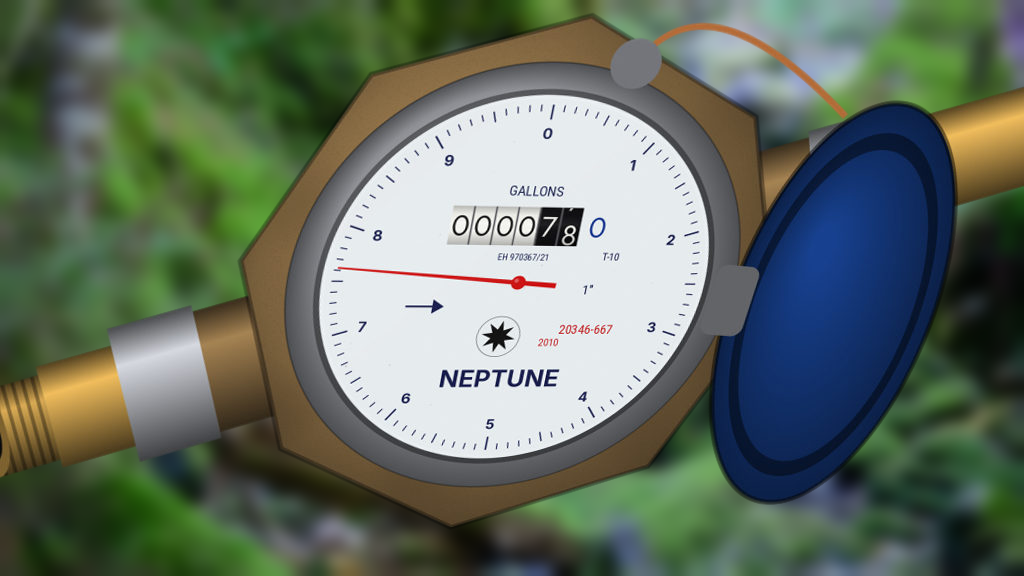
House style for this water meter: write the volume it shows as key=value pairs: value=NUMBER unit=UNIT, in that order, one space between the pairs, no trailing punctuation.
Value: value=777.6 unit=gal
